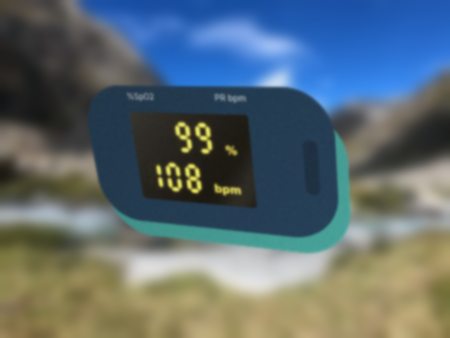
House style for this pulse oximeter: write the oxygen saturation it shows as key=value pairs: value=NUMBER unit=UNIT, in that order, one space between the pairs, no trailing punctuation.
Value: value=99 unit=%
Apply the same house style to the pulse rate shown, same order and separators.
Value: value=108 unit=bpm
